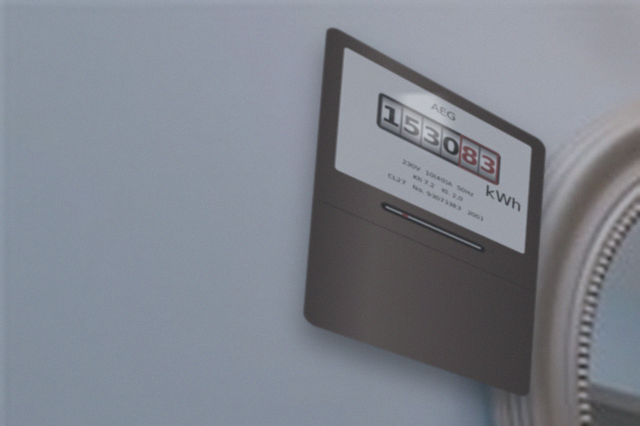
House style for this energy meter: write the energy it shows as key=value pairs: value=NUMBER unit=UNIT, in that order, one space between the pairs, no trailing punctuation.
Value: value=1530.83 unit=kWh
